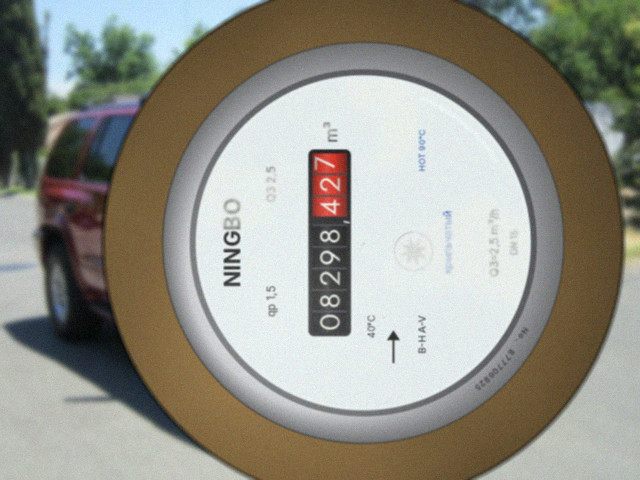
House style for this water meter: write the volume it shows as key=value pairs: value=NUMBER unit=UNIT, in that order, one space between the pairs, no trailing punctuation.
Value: value=8298.427 unit=m³
